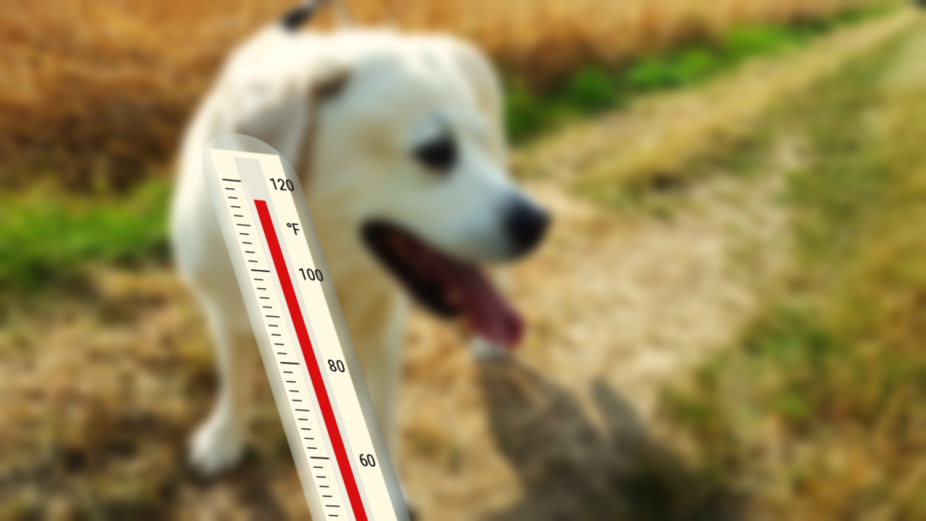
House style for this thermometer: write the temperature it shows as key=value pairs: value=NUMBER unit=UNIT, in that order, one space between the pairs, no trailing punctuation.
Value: value=116 unit=°F
